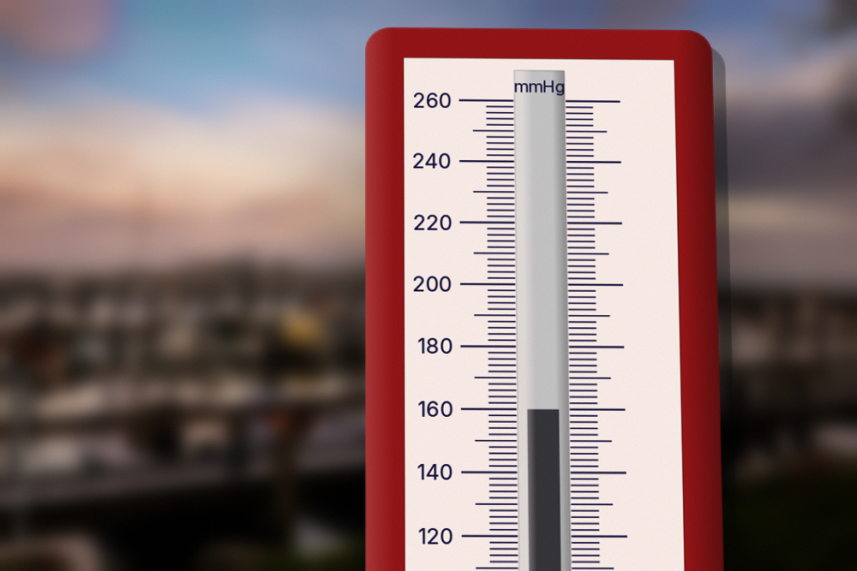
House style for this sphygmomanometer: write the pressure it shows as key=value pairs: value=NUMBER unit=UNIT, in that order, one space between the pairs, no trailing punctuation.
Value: value=160 unit=mmHg
